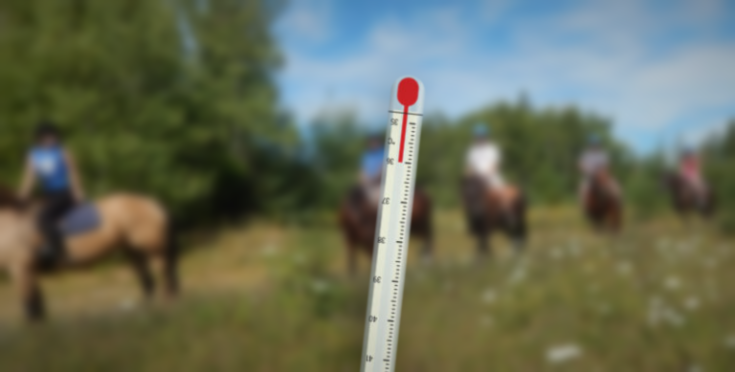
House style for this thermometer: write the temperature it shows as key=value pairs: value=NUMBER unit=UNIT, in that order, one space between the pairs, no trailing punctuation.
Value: value=36 unit=°C
